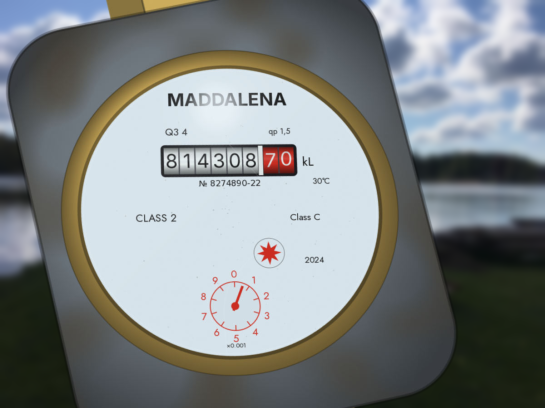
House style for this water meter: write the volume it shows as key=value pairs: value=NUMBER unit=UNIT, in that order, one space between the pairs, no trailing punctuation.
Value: value=814308.700 unit=kL
